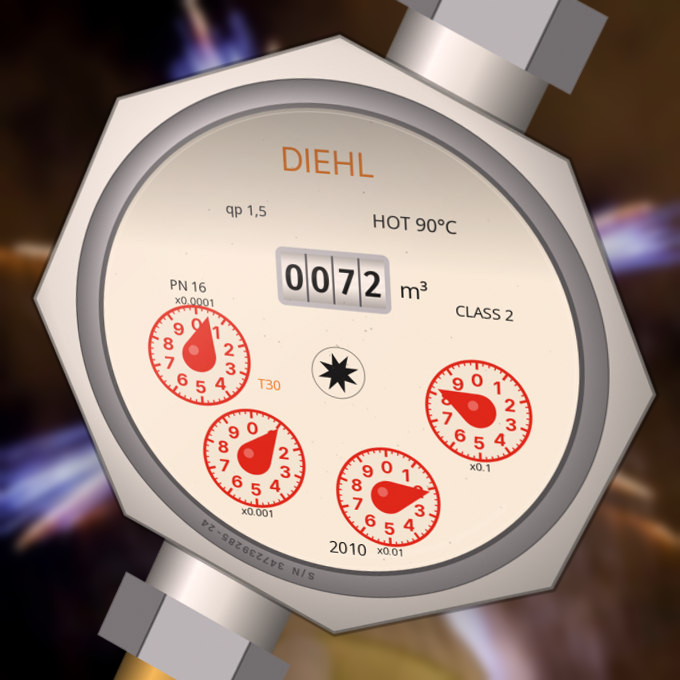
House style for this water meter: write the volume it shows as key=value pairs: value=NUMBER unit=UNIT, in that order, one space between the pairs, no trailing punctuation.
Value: value=72.8210 unit=m³
